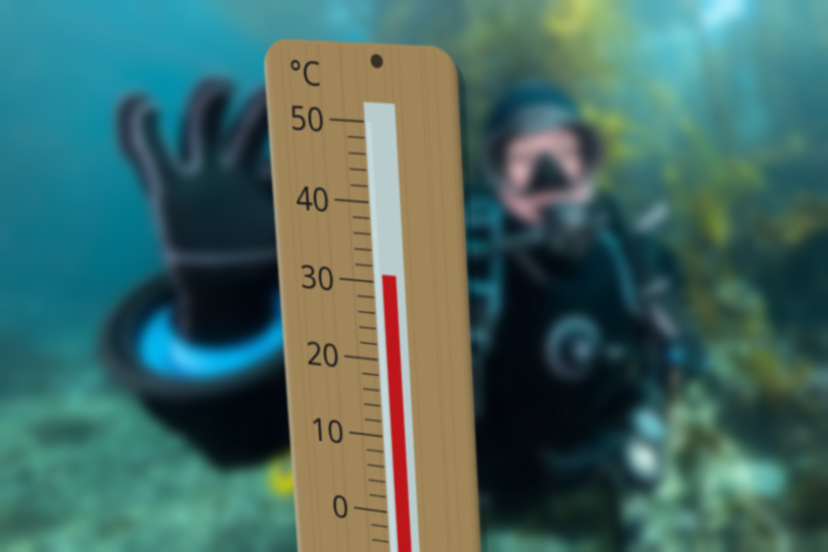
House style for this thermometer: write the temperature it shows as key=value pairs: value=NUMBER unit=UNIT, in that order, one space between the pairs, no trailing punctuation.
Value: value=31 unit=°C
